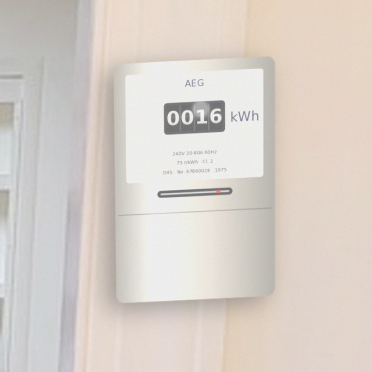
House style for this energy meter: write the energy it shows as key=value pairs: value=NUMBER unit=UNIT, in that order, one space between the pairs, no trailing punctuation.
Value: value=16 unit=kWh
